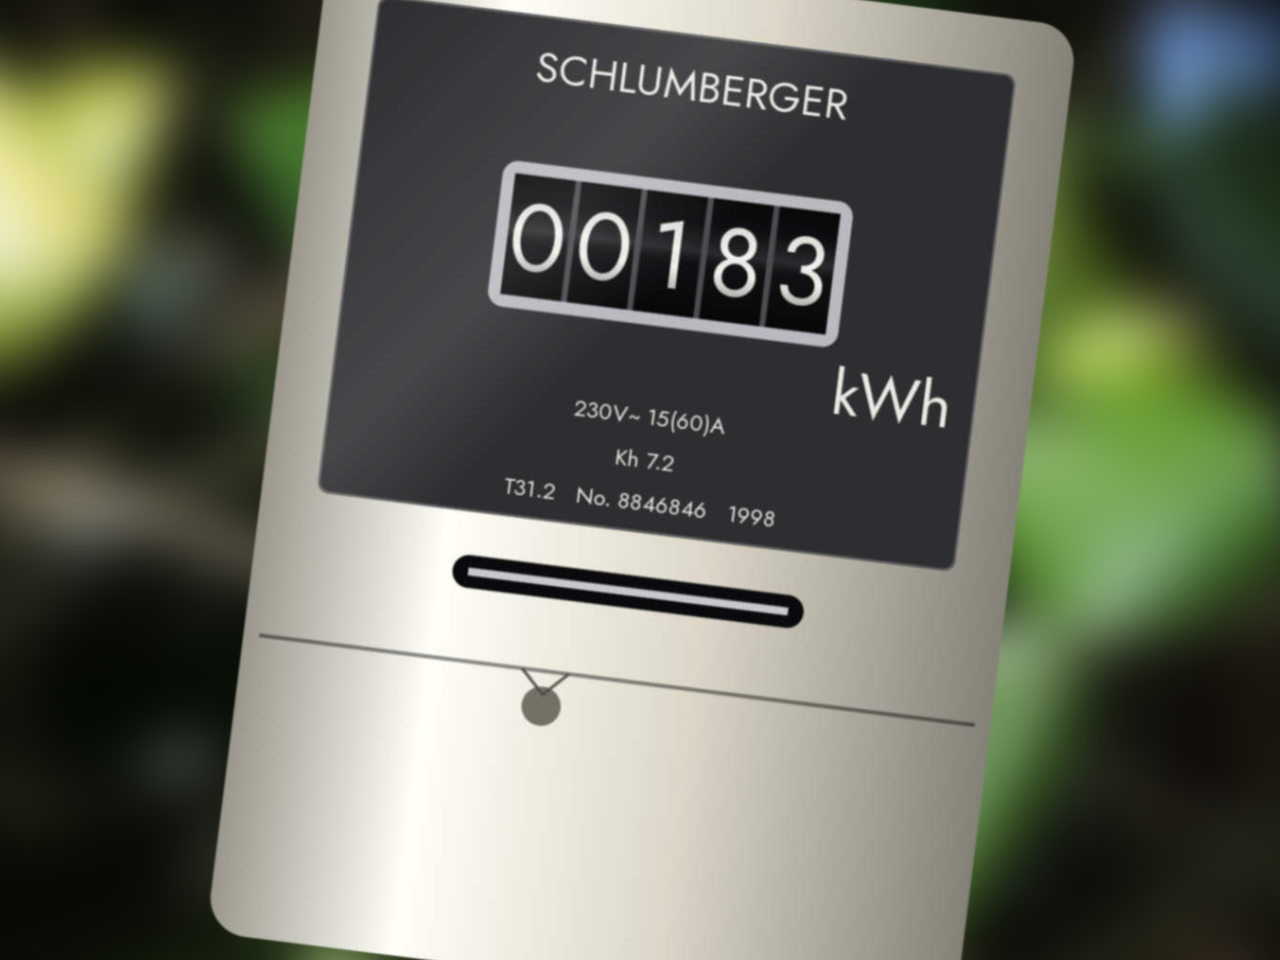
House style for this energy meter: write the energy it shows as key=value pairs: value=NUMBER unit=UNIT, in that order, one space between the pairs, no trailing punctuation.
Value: value=183 unit=kWh
